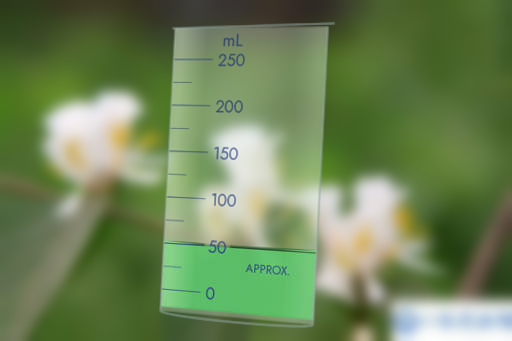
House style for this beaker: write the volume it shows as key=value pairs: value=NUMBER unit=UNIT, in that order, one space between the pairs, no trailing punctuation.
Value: value=50 unit=mL
